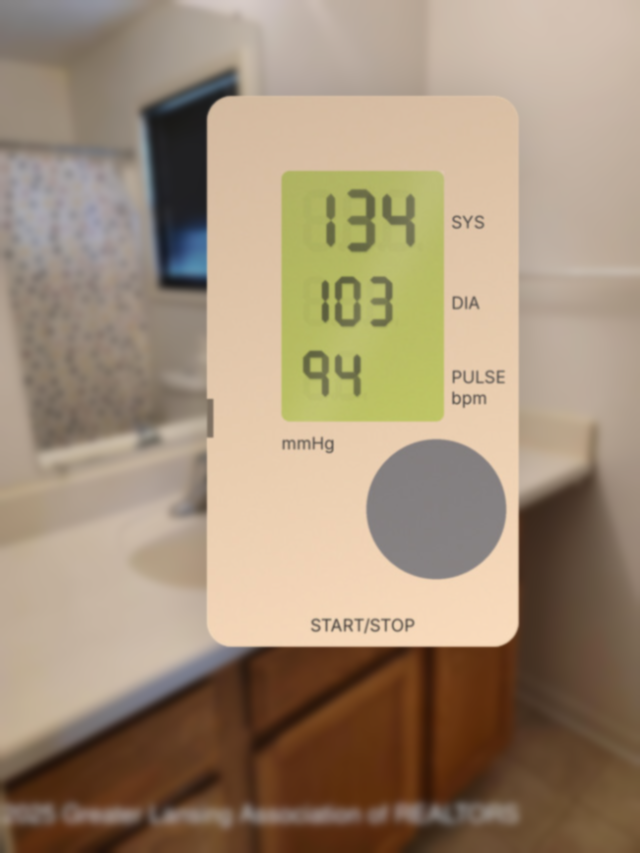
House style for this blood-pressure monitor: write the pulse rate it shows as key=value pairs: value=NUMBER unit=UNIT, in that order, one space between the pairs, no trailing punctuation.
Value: value=94 unit=bpm
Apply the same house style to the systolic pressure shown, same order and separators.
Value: value=134 unit=mmHg
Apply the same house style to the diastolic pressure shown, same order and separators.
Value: value=103 unit=mmHg
